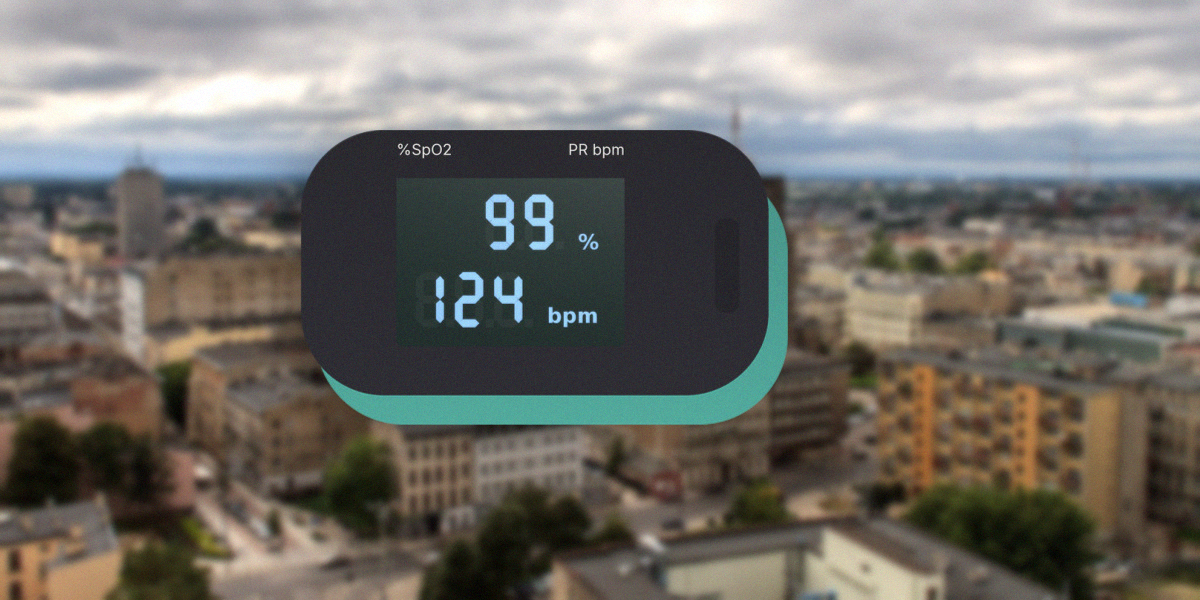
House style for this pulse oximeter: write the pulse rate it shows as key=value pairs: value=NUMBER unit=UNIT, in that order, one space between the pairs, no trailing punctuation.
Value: value=124 unit=bpm
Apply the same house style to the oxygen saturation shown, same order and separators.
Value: value=99 unit=%
